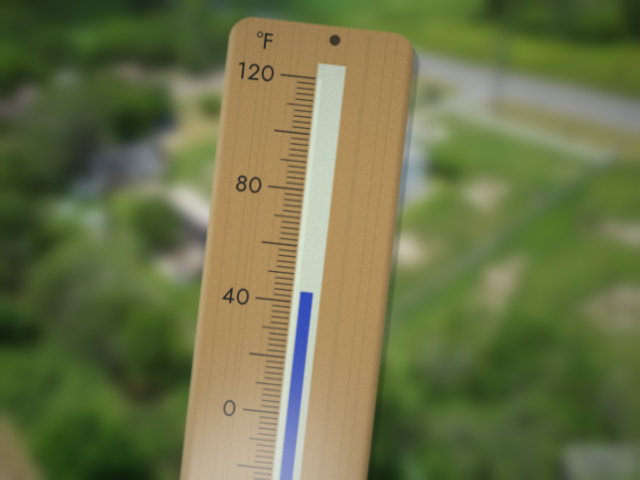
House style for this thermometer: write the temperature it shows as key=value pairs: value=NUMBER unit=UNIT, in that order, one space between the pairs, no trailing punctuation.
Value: value=44 unit=°F
